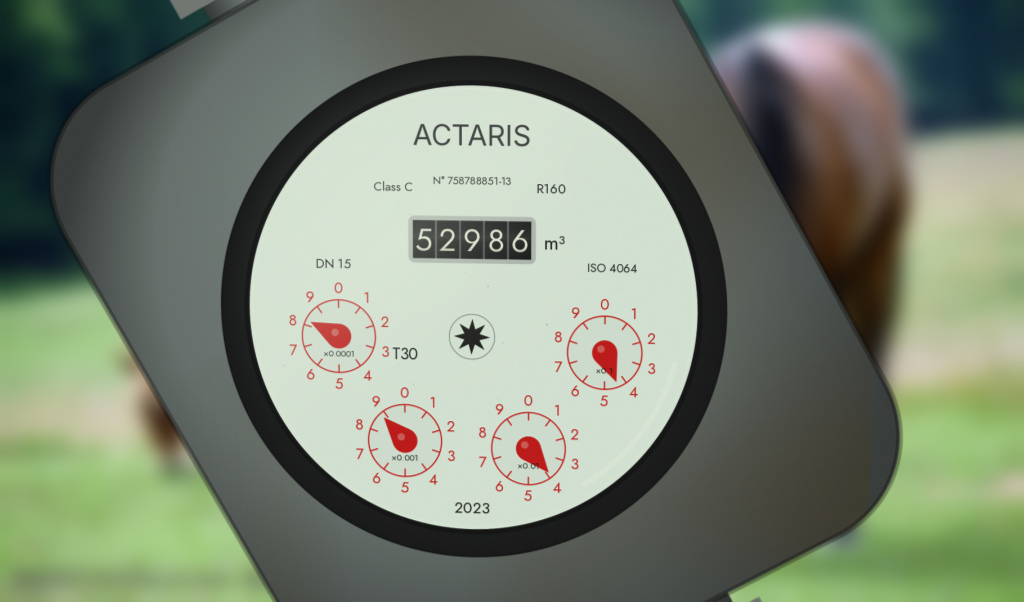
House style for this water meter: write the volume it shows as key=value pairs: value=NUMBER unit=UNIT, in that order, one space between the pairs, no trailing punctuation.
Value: value=52986.4388 unit=m³
